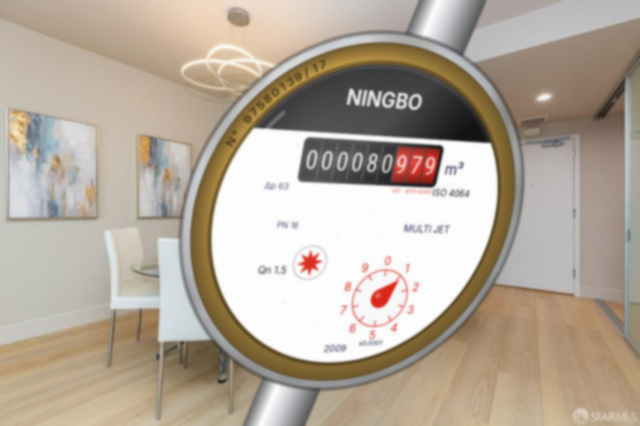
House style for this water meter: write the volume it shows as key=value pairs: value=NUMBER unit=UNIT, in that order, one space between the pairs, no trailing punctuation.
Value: value=80.9791 unit=m³
